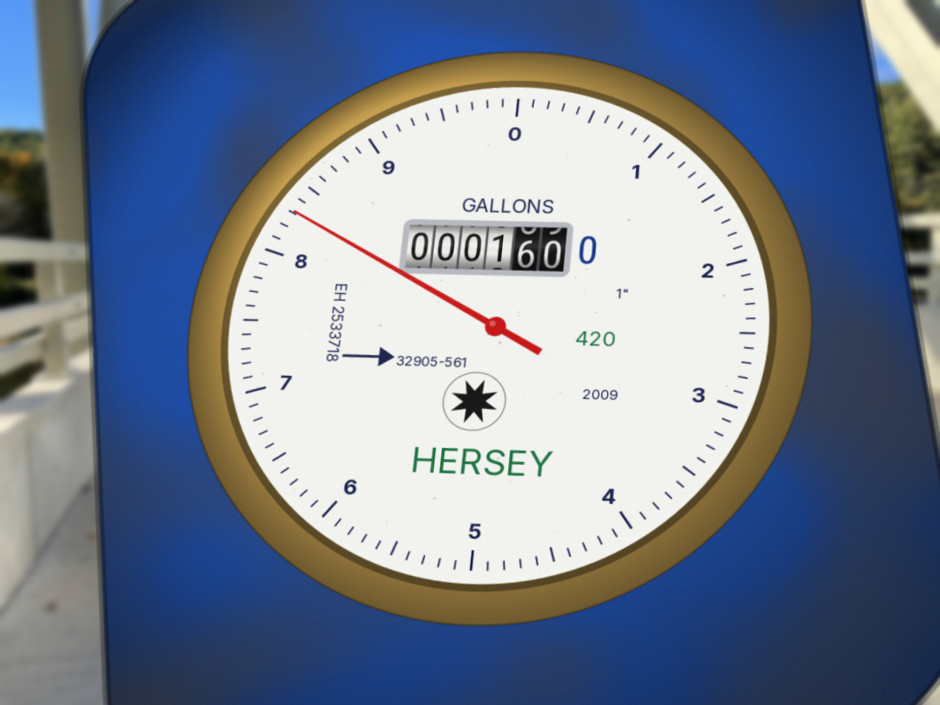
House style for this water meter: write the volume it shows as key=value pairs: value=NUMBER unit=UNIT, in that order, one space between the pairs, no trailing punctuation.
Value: value=1598.3 unit=gal
